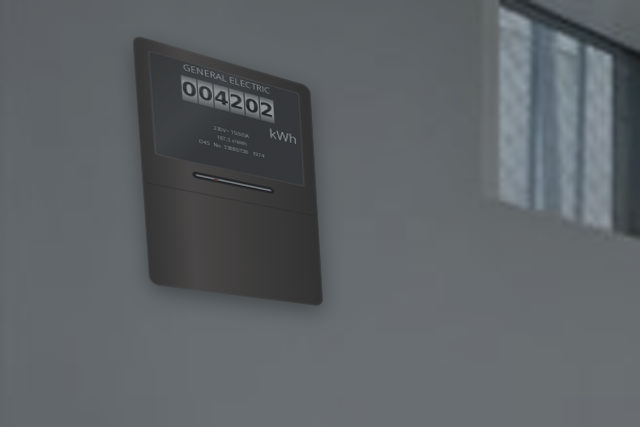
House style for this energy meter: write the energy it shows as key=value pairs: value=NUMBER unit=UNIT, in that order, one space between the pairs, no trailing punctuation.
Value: value=4202 unit=kWh
